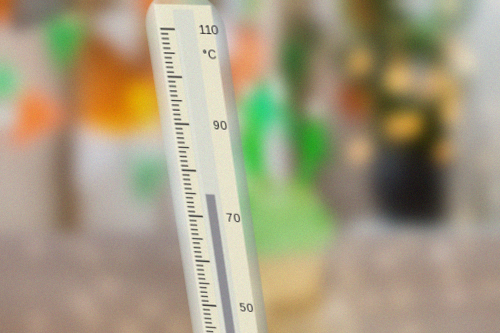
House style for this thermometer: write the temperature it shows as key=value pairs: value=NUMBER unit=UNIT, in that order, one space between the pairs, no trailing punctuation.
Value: value=75 unit=°C
